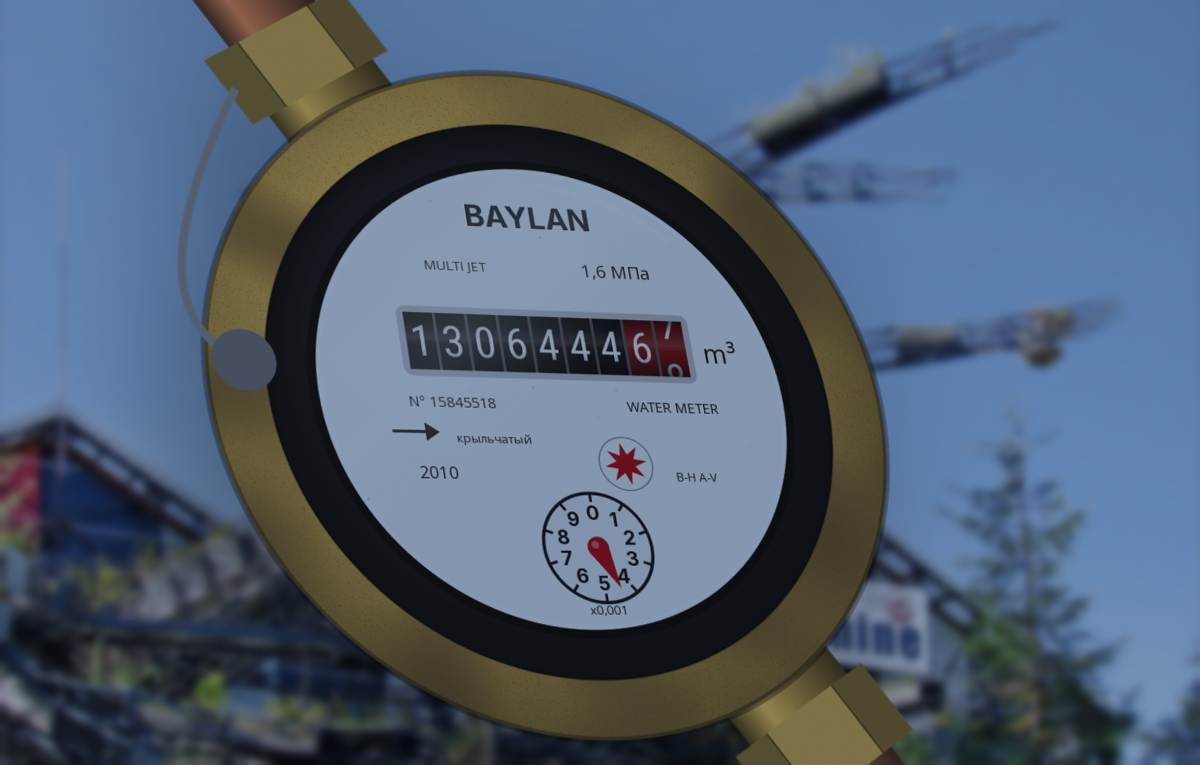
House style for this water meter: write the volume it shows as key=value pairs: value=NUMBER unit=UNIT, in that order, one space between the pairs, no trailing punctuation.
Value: value=1306444.674 unit=m³
